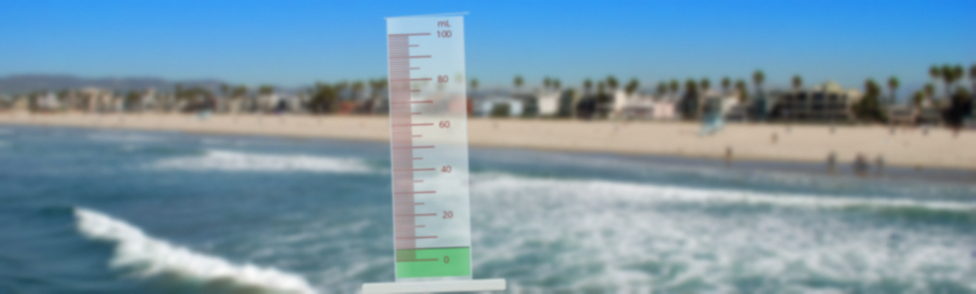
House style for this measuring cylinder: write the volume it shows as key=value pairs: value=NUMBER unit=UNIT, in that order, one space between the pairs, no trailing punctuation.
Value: value=5 unit=mL
